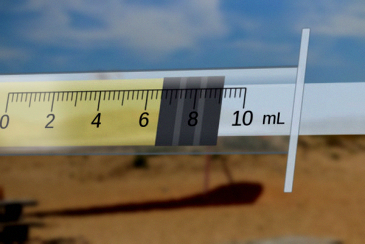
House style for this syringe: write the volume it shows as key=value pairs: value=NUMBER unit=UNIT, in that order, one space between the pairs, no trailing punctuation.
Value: value=6.6 unit=mL
